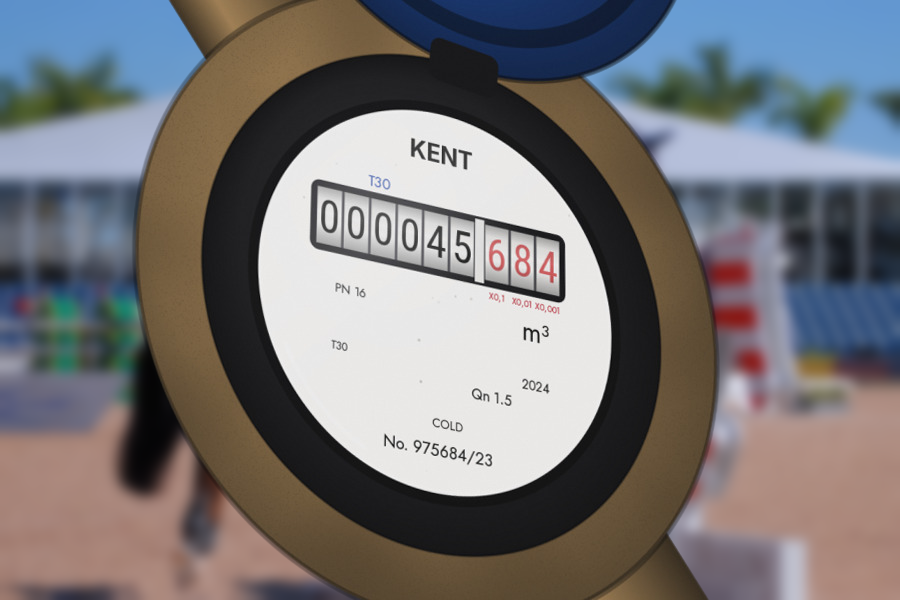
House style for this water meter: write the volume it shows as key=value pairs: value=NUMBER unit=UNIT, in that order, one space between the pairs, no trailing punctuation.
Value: value=45.684 unit=m³
